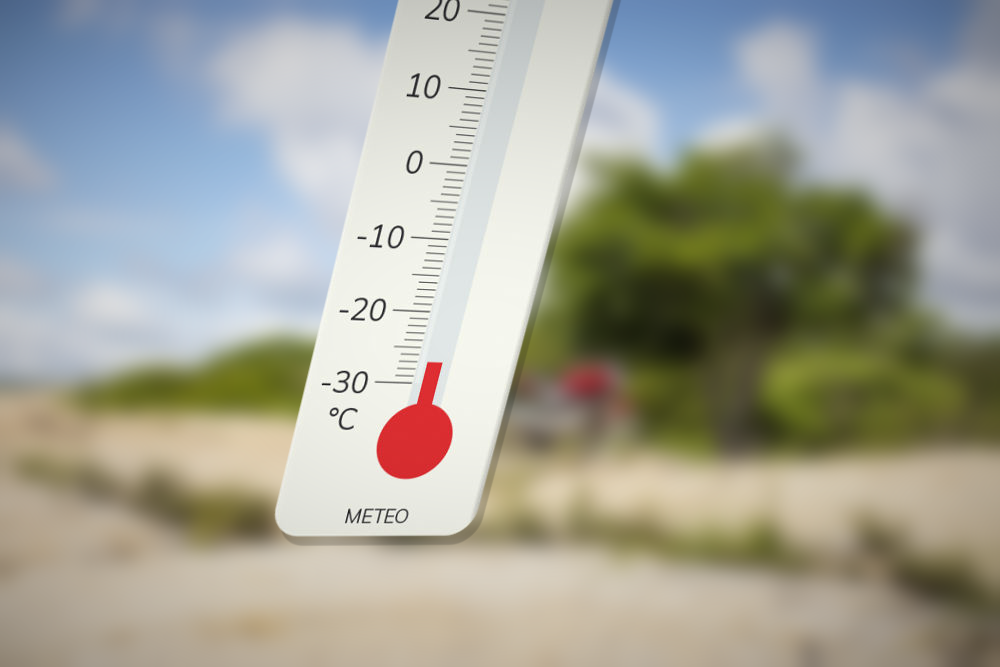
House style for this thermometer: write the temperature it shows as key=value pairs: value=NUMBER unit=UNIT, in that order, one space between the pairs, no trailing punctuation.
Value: value=-27 unit=°C
